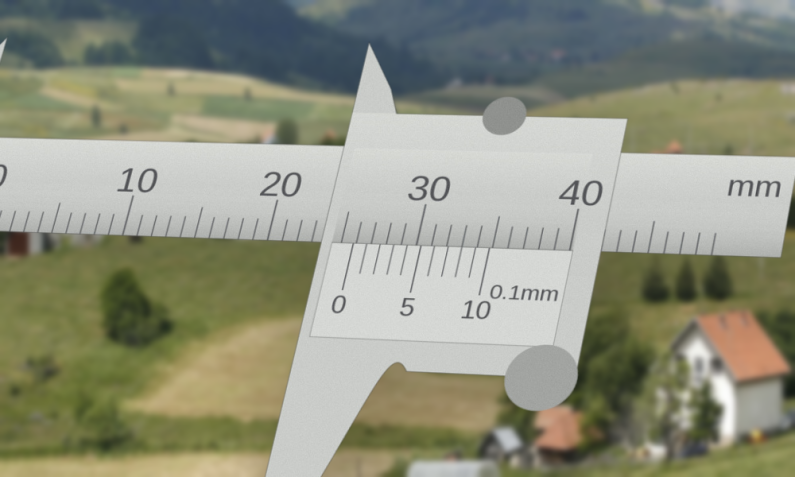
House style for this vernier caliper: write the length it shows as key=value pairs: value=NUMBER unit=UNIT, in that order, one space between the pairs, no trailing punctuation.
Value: value=25.8 unit=mm
